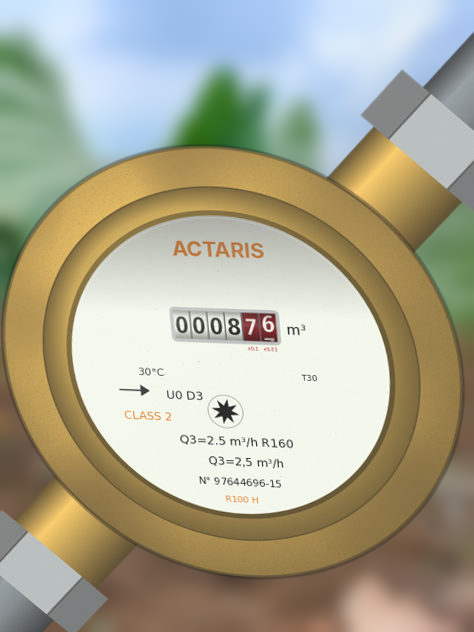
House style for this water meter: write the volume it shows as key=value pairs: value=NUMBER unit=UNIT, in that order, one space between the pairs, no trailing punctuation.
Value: value=8.76 unit=m³
